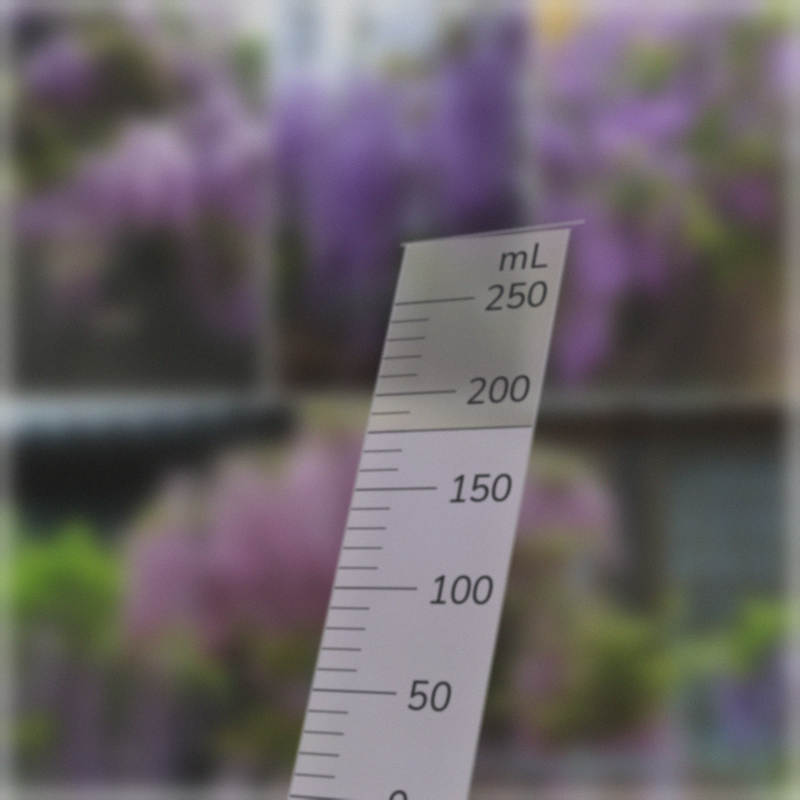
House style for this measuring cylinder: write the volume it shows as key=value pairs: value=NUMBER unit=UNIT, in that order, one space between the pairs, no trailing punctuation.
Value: value=180 unit=mL
